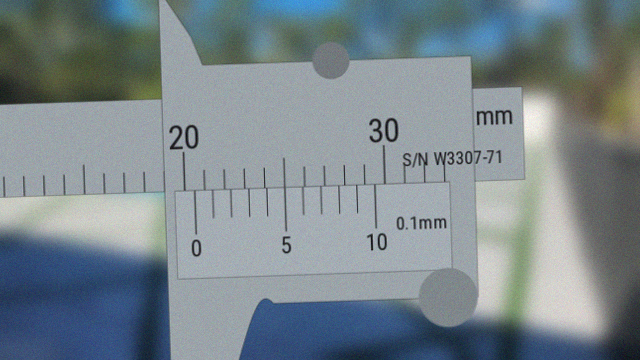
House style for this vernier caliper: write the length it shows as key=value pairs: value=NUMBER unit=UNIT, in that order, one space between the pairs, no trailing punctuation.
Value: value=20.5 unit=mm
